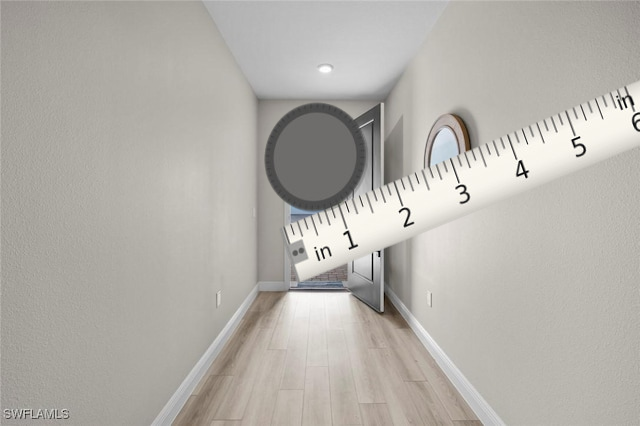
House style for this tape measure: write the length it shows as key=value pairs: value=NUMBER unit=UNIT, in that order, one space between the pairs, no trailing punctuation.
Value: value=1.75 unit=in
